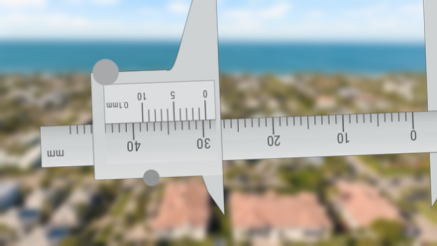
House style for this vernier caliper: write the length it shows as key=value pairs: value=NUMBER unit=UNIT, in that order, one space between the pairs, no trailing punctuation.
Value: value=29.6 unit=mm
